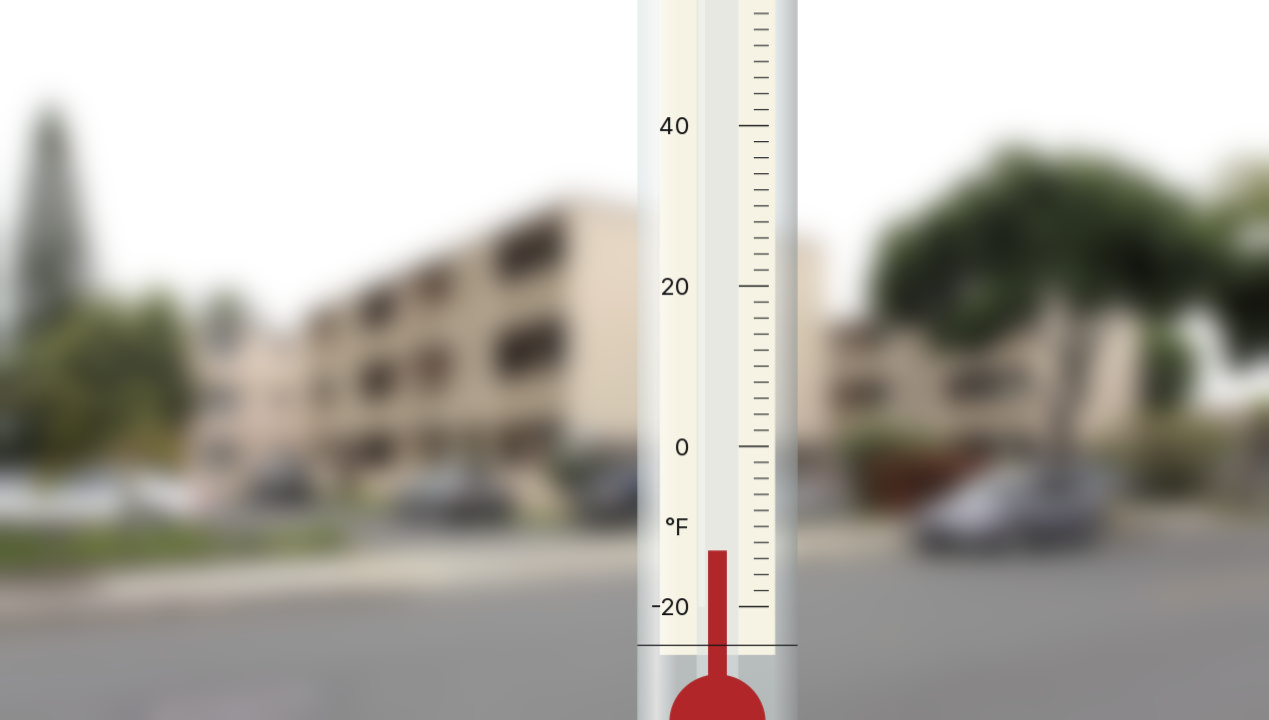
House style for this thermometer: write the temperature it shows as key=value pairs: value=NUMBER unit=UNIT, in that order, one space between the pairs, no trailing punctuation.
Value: value=-13 unit=°F
